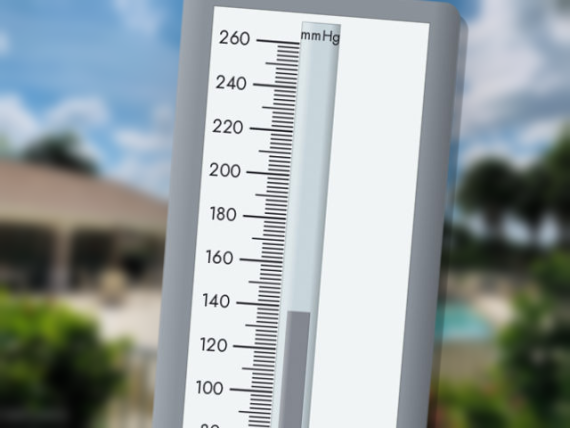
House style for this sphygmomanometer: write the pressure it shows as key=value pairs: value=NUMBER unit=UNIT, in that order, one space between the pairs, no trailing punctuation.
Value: value=138 unit=mmHg
